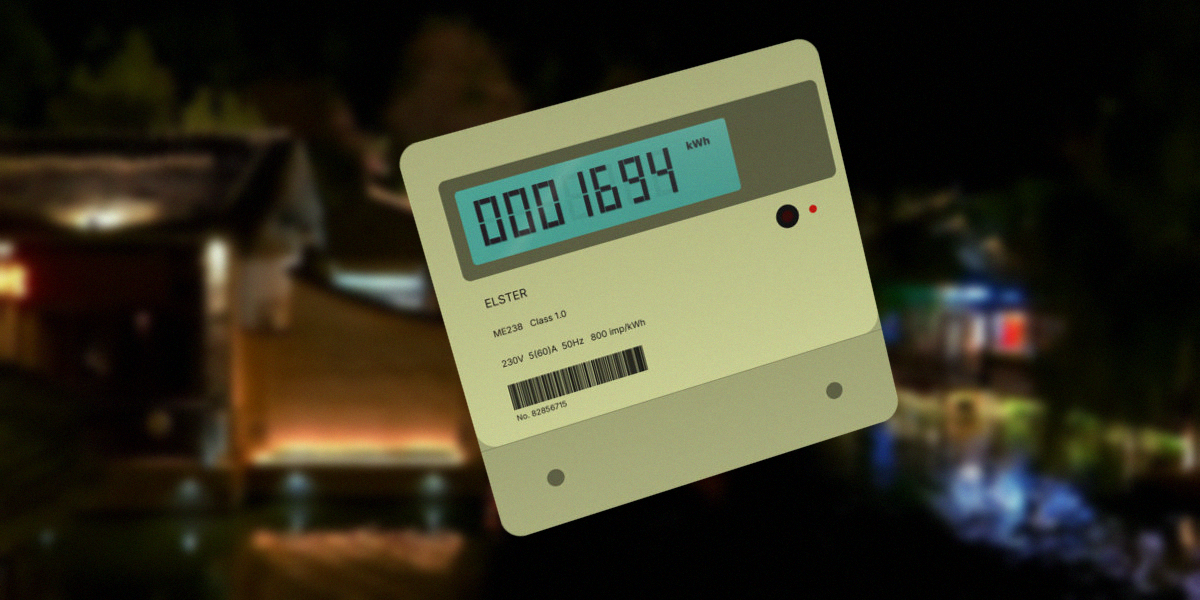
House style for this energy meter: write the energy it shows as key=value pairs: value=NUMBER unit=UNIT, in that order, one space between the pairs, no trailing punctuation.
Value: value=1694 unit=kWh
